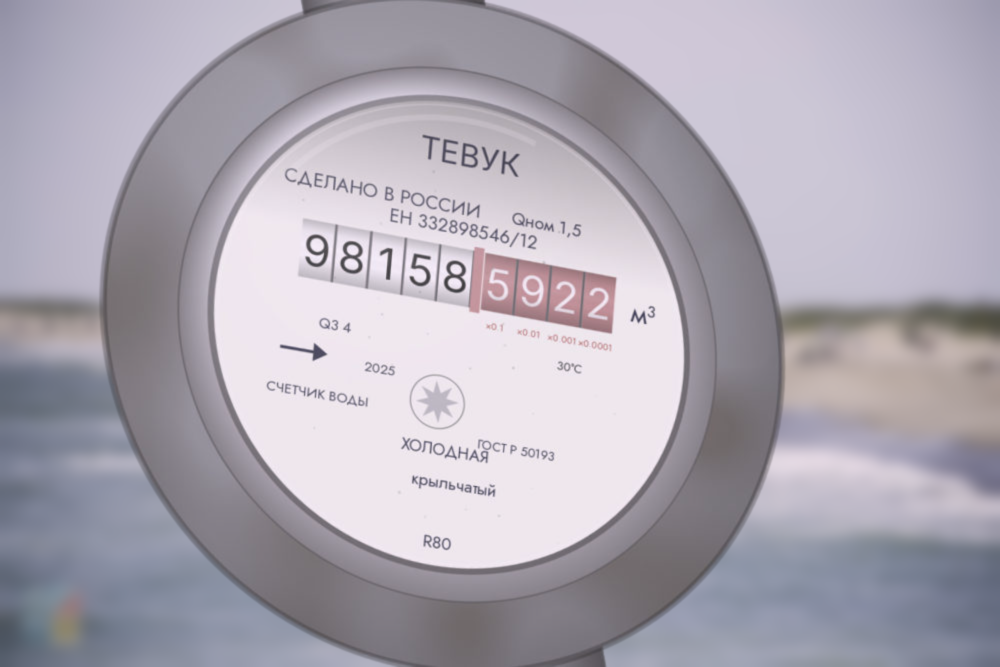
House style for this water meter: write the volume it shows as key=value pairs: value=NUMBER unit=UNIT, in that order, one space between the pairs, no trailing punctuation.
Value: value=98158.5922 unit=m³
